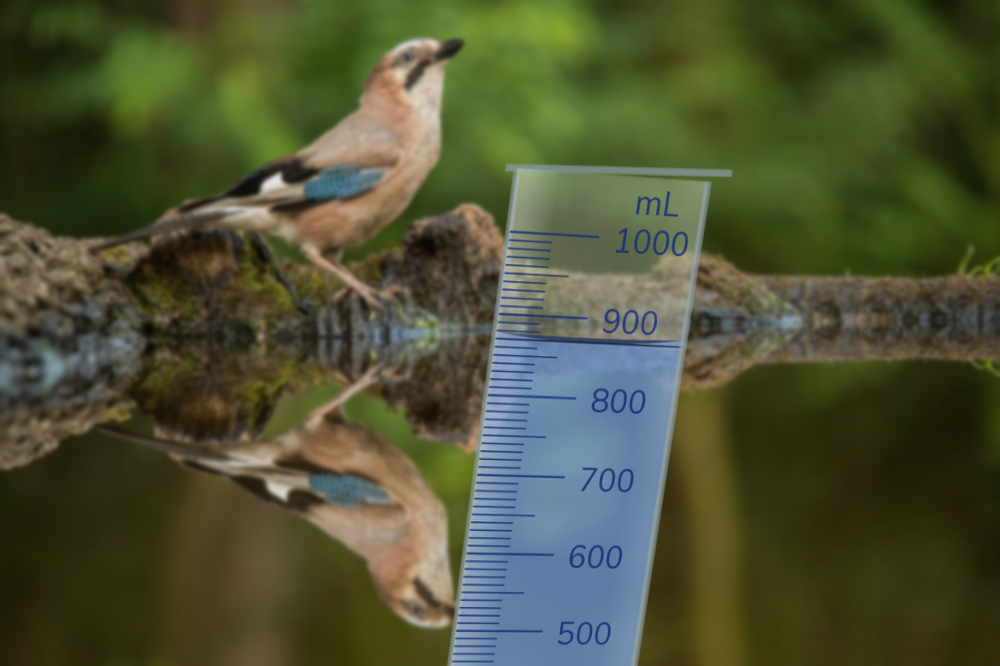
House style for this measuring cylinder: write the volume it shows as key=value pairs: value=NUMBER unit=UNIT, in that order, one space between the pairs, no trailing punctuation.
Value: value=870 unit=mL
